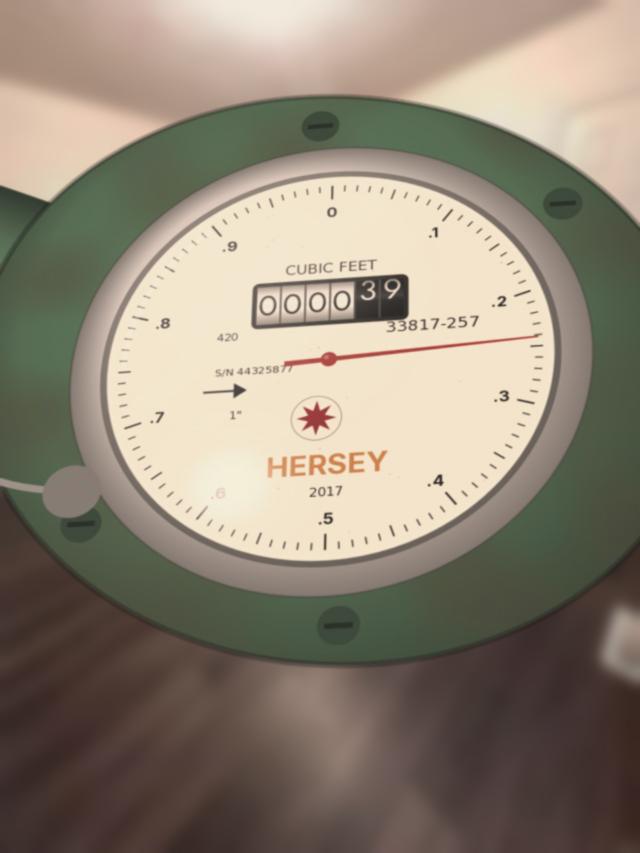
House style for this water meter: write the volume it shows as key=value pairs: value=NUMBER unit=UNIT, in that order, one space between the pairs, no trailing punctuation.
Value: value=39.24 unit=ft³
